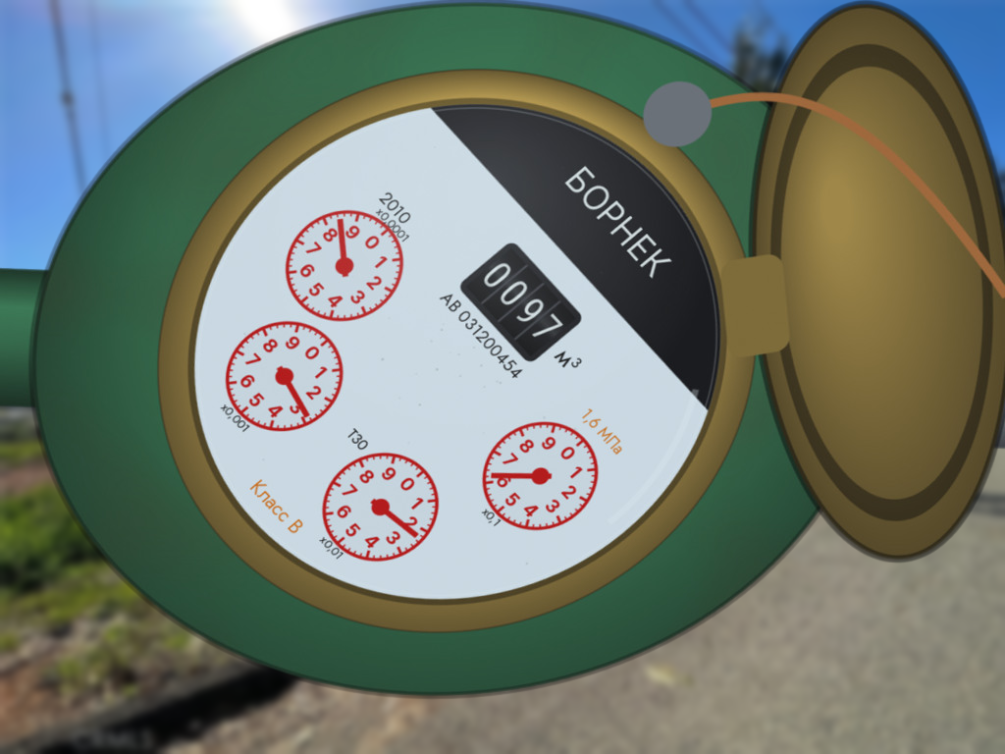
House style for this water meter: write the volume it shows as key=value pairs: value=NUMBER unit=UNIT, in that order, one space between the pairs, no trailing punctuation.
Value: value=97.6228 unit=m³
